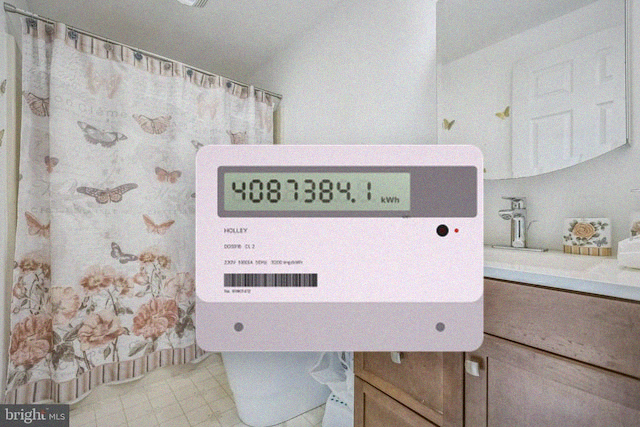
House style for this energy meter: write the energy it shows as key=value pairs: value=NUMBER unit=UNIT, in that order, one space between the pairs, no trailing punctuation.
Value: value=4087384.1 unit=kWh
